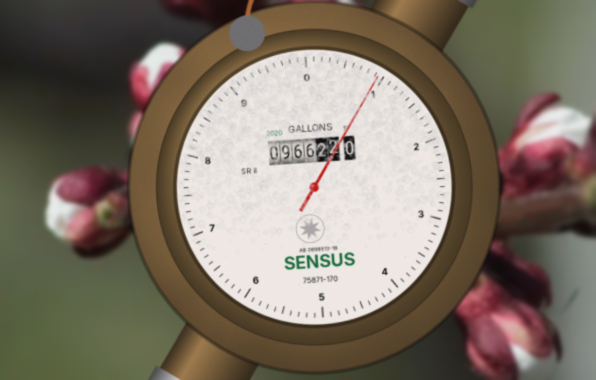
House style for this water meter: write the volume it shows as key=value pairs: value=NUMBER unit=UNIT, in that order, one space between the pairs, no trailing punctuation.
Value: value=966220.9 unit=gal
